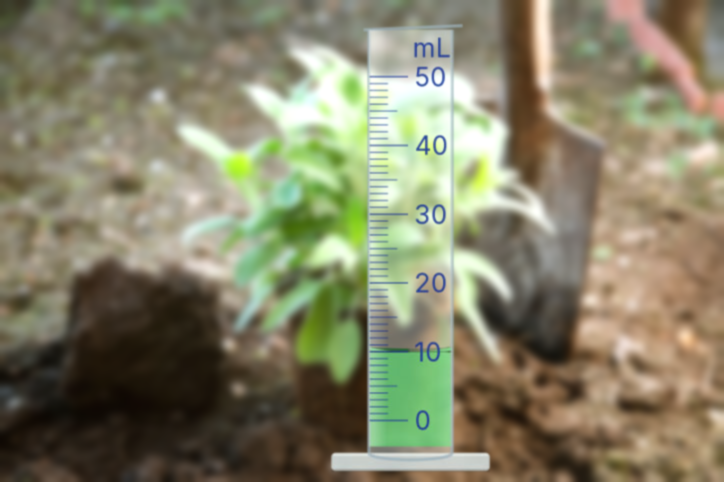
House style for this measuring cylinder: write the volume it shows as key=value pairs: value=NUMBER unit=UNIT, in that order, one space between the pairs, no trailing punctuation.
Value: value=10 unit=mL
